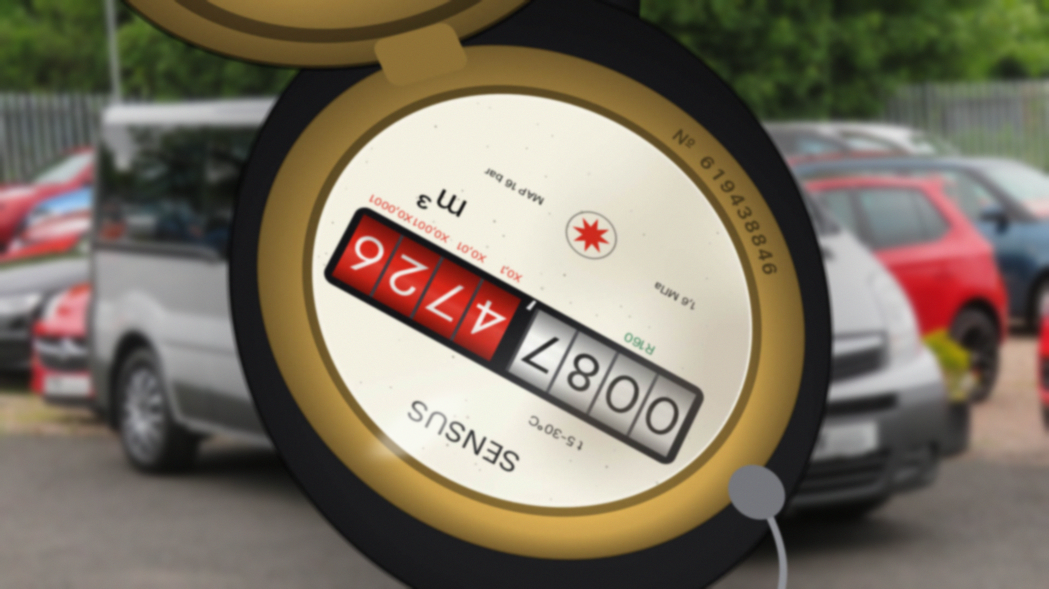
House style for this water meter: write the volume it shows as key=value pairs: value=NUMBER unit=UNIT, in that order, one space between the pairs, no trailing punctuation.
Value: value=87.4726 unit=m³
